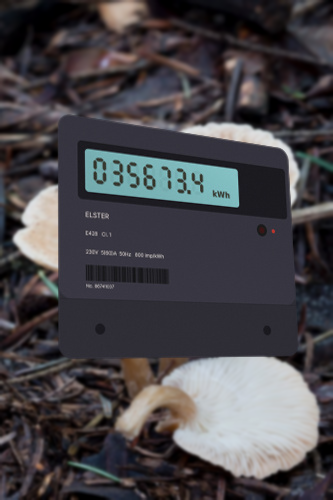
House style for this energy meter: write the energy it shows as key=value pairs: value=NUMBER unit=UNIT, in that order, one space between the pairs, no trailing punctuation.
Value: value=35673.4 unit=kWh
